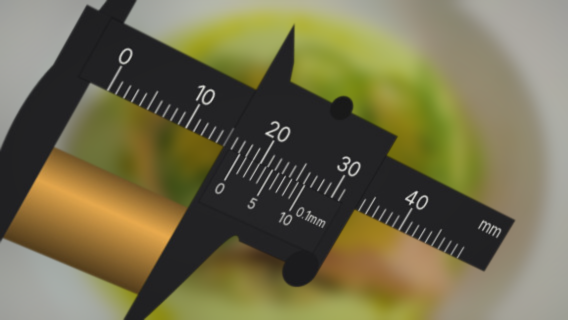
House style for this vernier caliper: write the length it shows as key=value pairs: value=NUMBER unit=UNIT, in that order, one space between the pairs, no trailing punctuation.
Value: value=17.2 unit=mm
